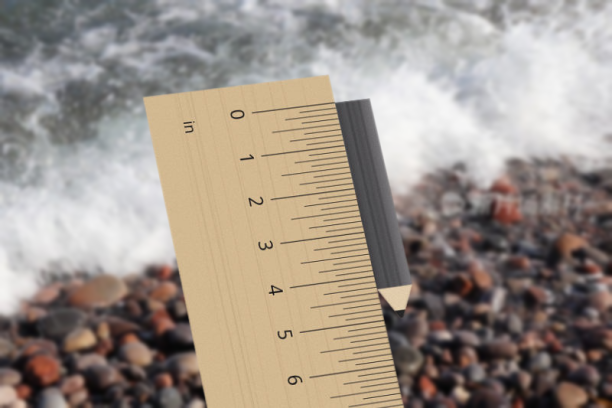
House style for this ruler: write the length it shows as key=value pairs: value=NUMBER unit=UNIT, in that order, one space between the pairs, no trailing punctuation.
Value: value=5 unit=in
